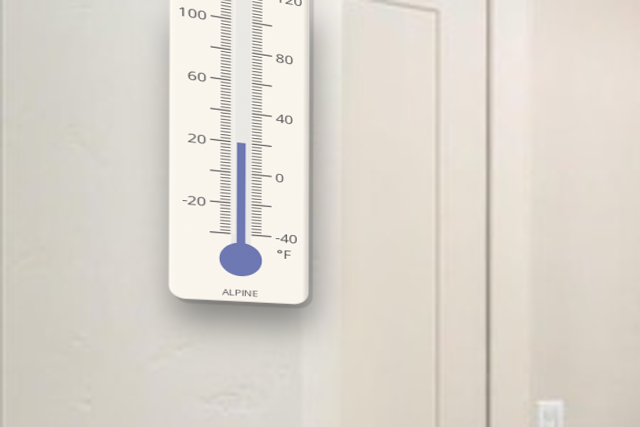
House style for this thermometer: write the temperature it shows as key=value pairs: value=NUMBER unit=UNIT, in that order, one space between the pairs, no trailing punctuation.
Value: value=20 unit=°F
